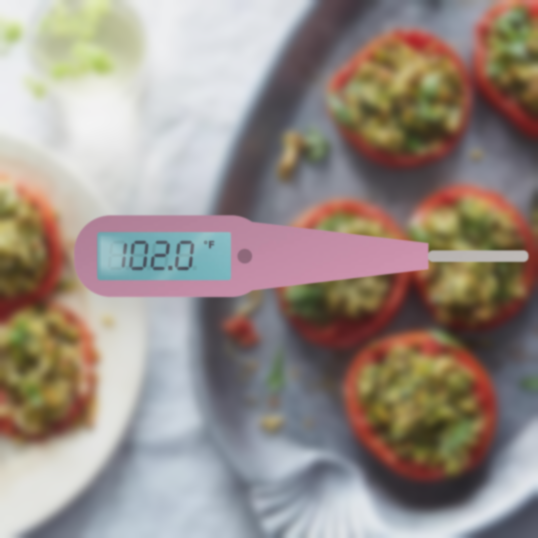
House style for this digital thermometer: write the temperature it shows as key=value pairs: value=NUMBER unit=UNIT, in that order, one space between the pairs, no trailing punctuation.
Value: value=102.0 unit=°F
